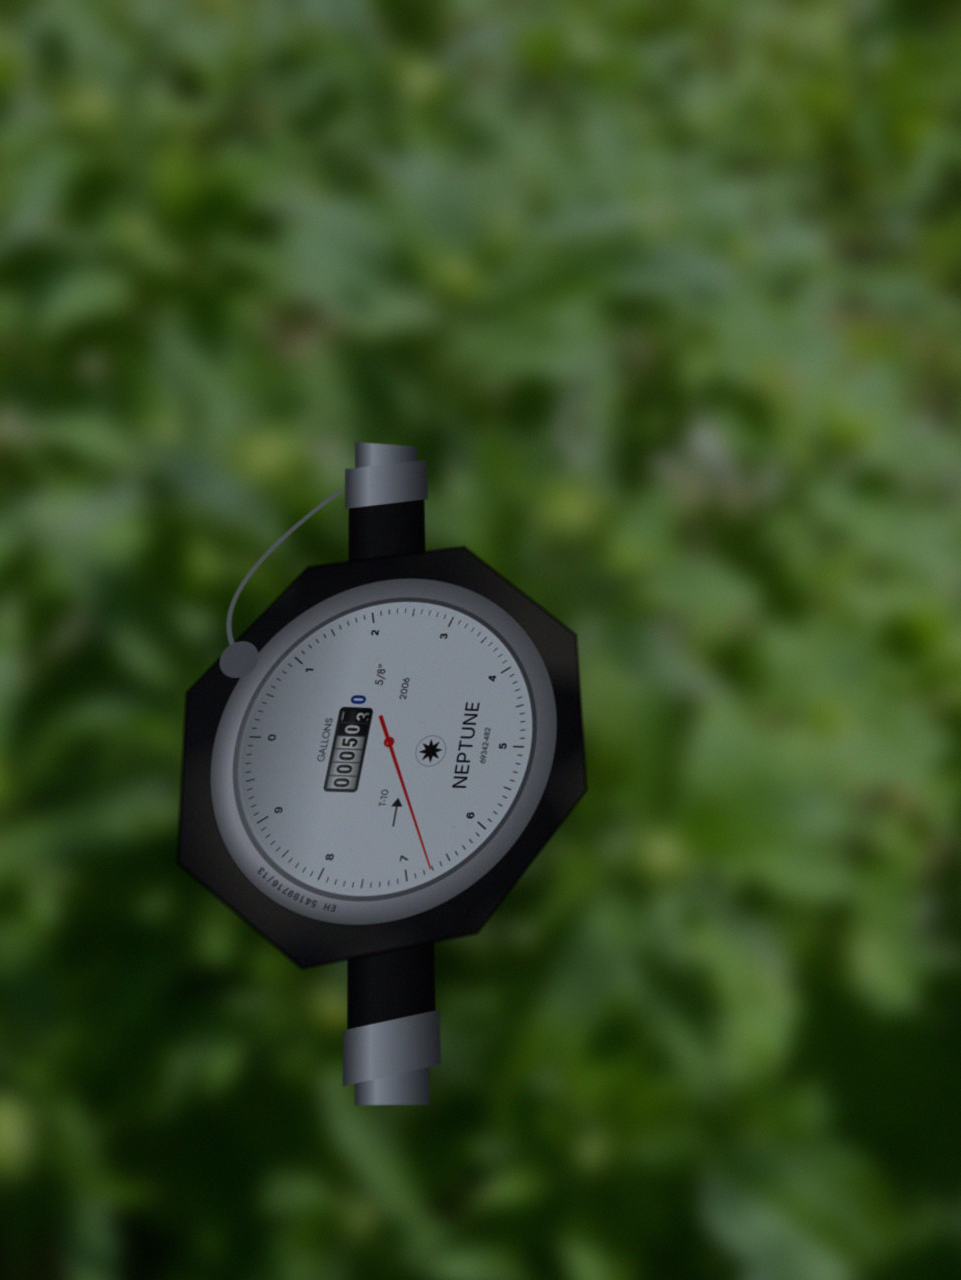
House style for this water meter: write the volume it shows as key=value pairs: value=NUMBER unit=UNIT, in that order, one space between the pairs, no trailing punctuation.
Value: value=5026.7 unit=gal
